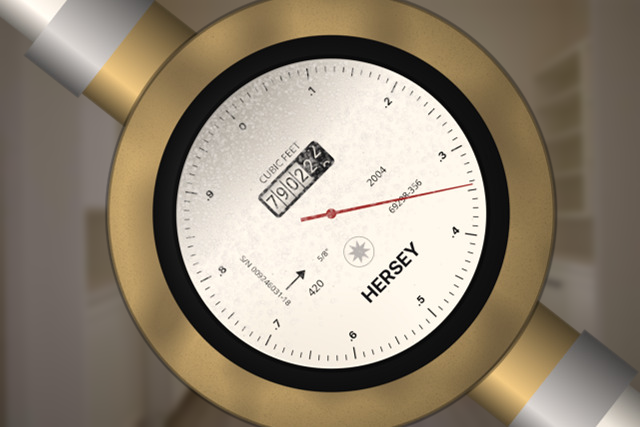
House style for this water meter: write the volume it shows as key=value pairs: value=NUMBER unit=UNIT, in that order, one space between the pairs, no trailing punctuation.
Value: value=790222.34 unit=ft³
